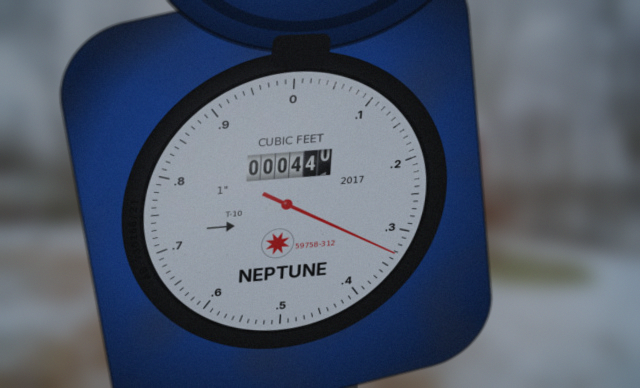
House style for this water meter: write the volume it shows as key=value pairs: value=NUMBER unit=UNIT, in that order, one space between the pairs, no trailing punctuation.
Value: value=440.33 unit=ft³
